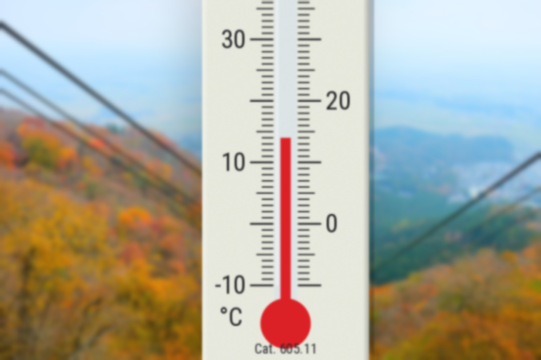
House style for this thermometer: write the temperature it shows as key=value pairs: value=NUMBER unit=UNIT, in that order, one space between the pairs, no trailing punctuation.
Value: value=14 unit=°C
